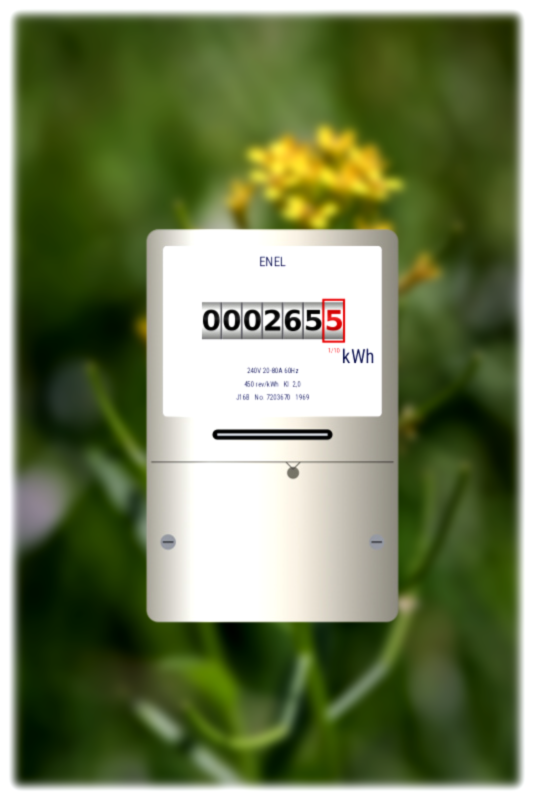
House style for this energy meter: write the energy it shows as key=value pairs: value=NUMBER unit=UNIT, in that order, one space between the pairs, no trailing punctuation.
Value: value=265.5 unit=kWh
